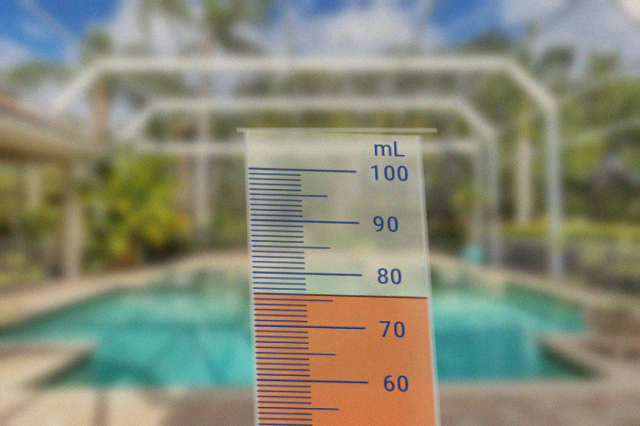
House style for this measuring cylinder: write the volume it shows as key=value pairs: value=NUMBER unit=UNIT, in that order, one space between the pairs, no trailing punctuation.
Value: value=76 unit=mL
